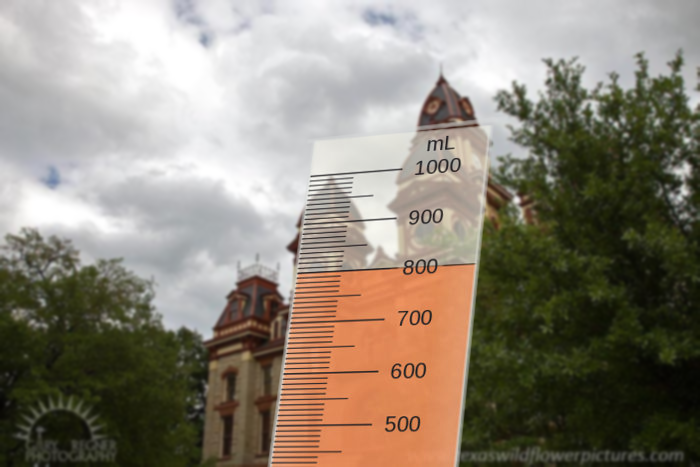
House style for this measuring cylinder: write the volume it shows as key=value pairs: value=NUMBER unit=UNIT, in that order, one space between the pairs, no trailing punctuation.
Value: value=800 unit=mL
